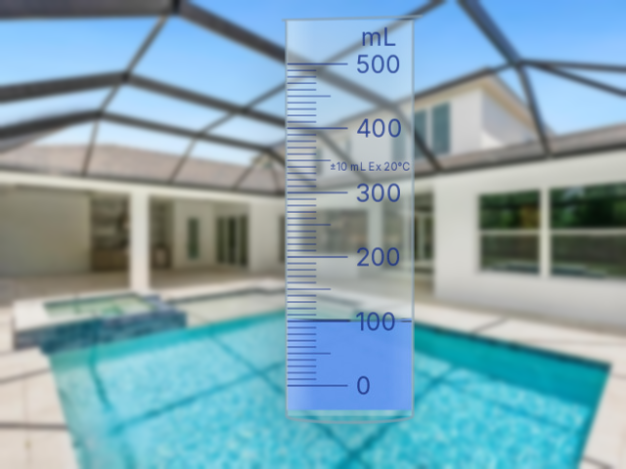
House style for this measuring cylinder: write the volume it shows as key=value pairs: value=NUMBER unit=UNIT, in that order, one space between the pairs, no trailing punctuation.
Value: value=100 unit=mL
